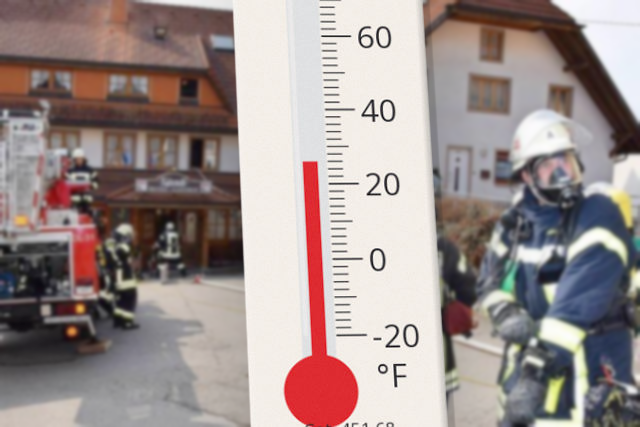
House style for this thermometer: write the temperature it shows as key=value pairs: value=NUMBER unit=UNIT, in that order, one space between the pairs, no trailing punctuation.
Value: value=26 unit=°F
